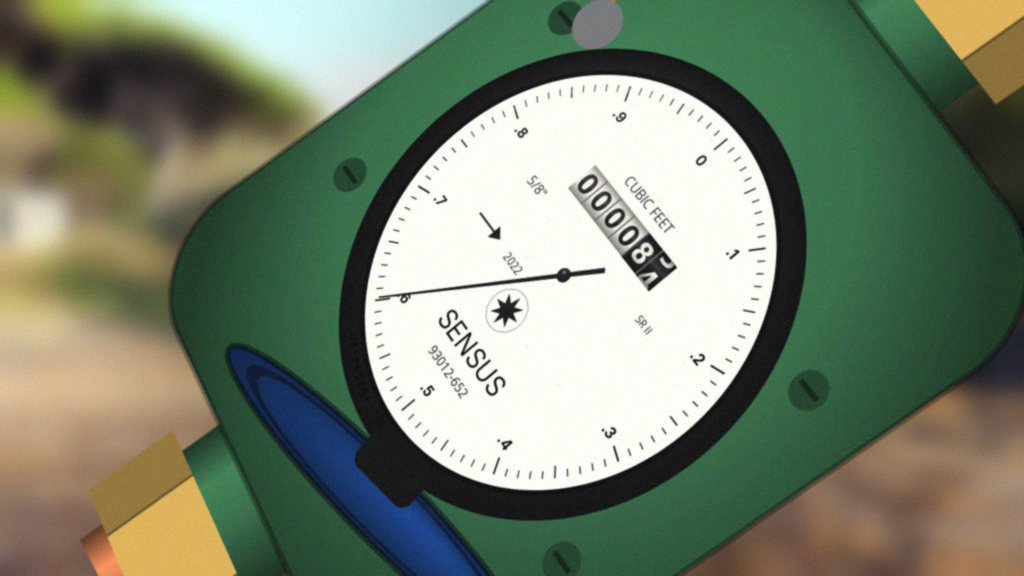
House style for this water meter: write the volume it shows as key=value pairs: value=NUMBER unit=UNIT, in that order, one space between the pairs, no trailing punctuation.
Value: value=83.60 unit=ft³
